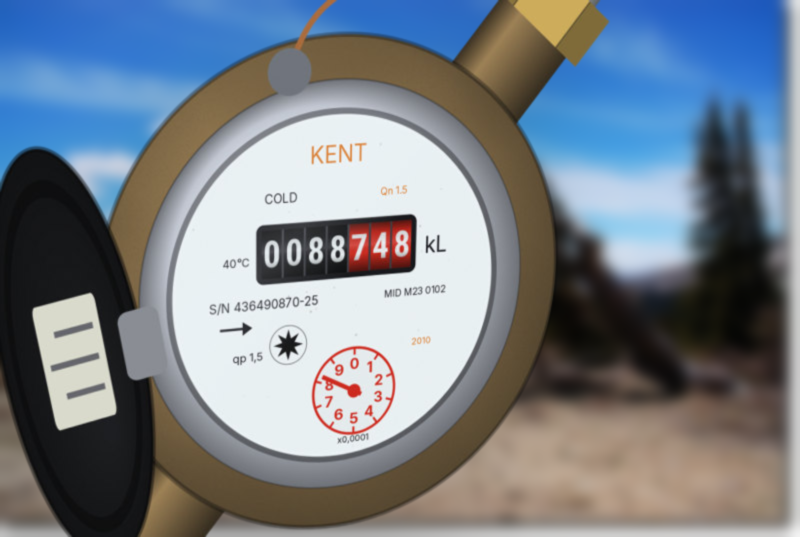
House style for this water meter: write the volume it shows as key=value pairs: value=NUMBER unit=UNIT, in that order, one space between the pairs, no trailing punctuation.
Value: value=88.7488 unit=kL
